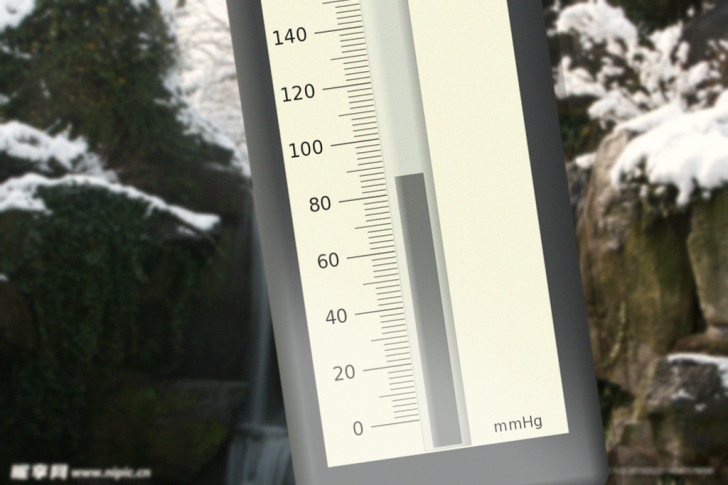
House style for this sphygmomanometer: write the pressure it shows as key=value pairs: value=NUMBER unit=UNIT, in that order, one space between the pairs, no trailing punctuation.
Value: value=86 unit=mmHg
